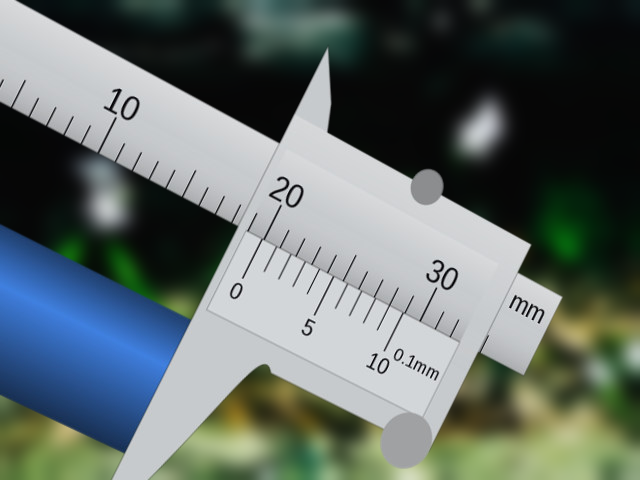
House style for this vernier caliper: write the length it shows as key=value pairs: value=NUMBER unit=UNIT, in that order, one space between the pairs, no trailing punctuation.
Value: value=19.9 unit=mm
